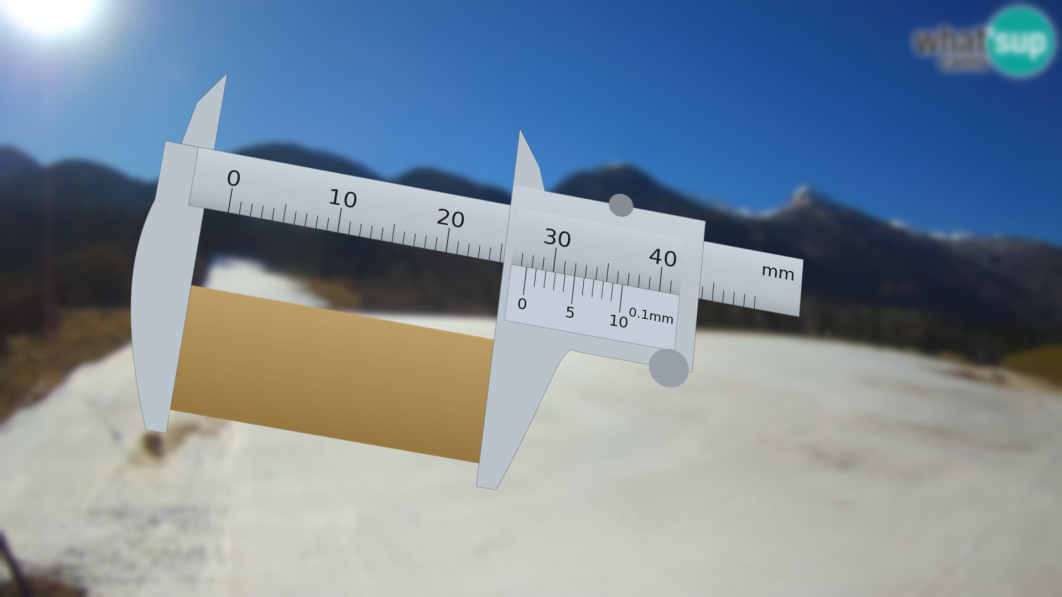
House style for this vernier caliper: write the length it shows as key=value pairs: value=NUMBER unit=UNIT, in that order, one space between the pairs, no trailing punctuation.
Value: value=27.5 unit=mm
